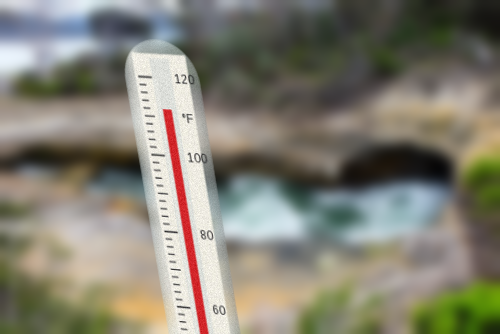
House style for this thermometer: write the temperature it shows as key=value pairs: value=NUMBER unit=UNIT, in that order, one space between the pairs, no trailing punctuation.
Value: value=112 unit=°F
